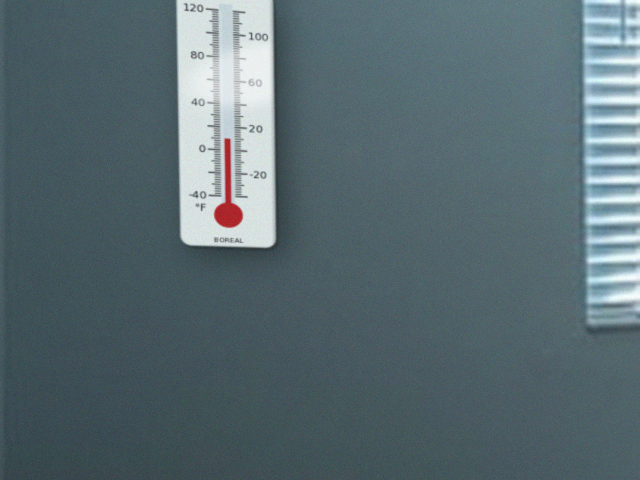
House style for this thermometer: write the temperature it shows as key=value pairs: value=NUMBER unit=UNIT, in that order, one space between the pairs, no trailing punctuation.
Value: value=10 unit=°F
